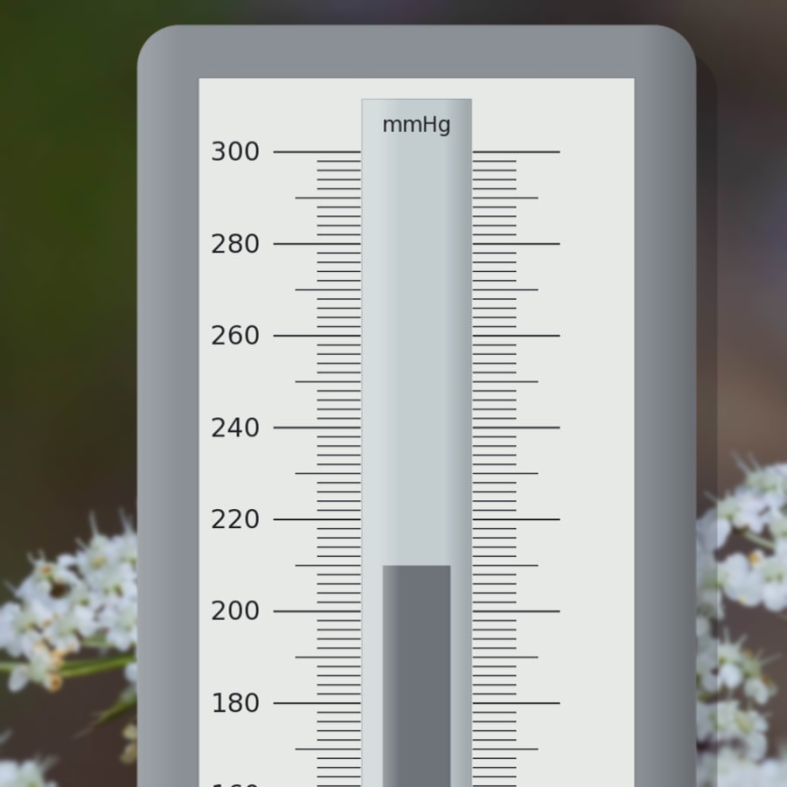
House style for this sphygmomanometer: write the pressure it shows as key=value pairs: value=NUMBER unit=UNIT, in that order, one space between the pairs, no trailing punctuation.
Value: value=210 unit=mmHg
